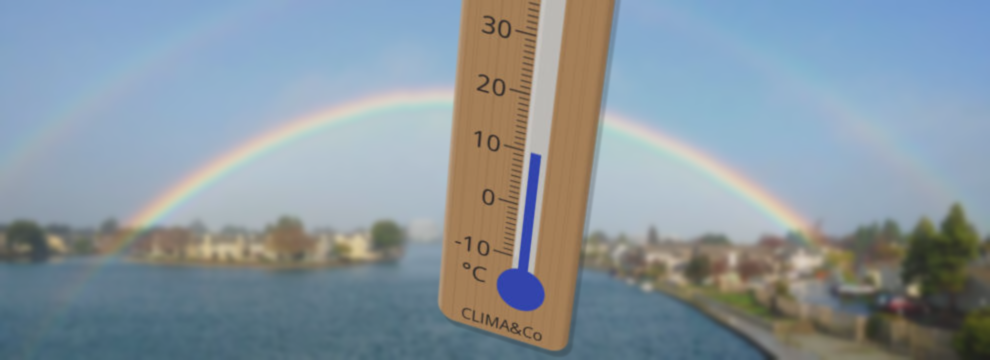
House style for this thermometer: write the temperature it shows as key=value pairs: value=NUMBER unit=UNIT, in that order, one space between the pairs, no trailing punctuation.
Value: value=10 unit=°C
